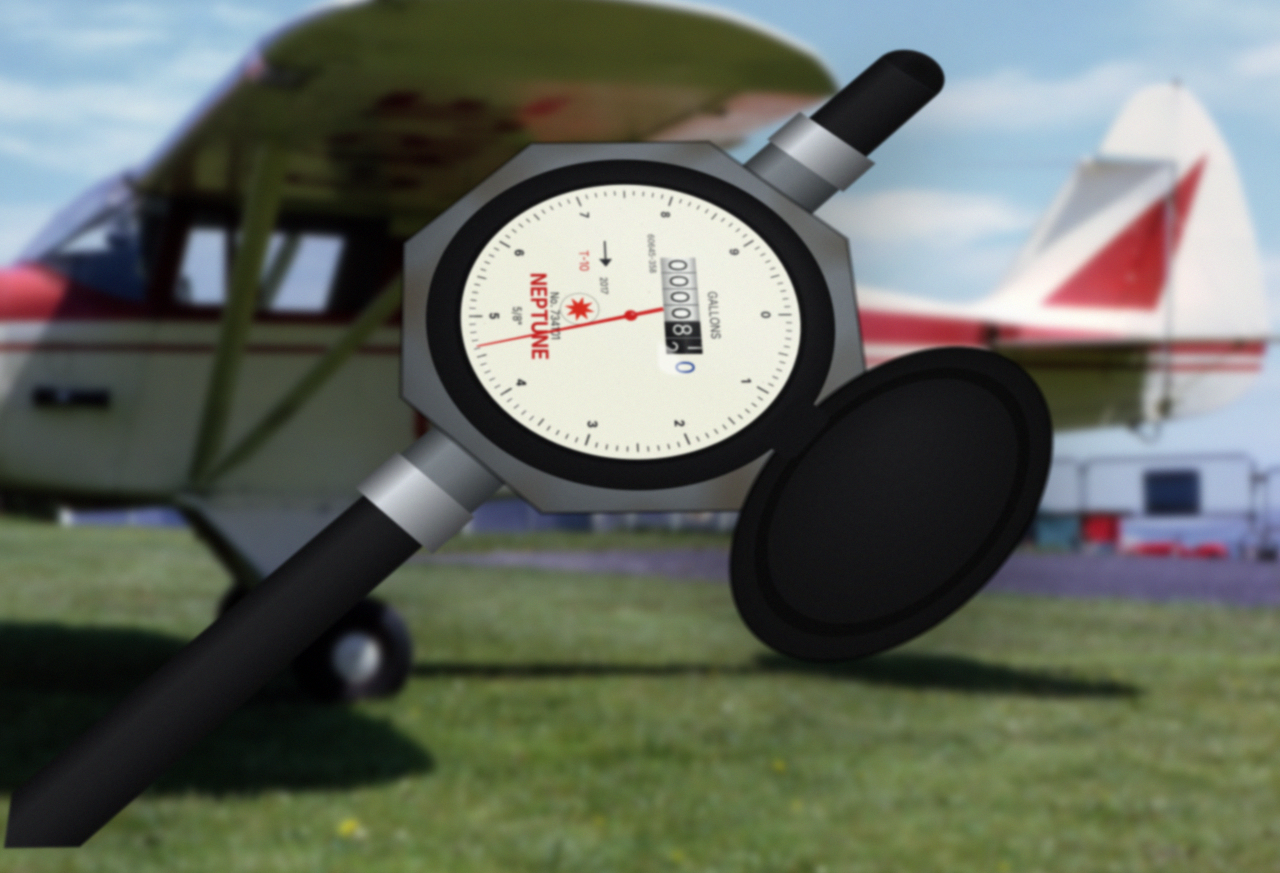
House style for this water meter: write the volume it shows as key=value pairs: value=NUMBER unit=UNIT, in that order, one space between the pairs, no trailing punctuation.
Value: value=814.6 unit=gal
